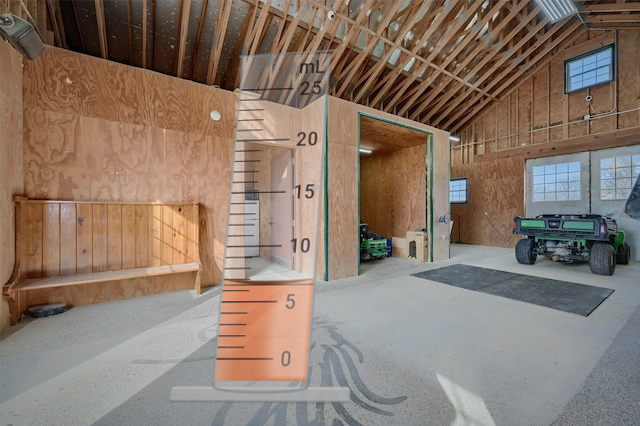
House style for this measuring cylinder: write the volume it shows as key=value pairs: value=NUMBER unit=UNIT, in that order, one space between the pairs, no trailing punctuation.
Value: value=6.5 unit=mL
